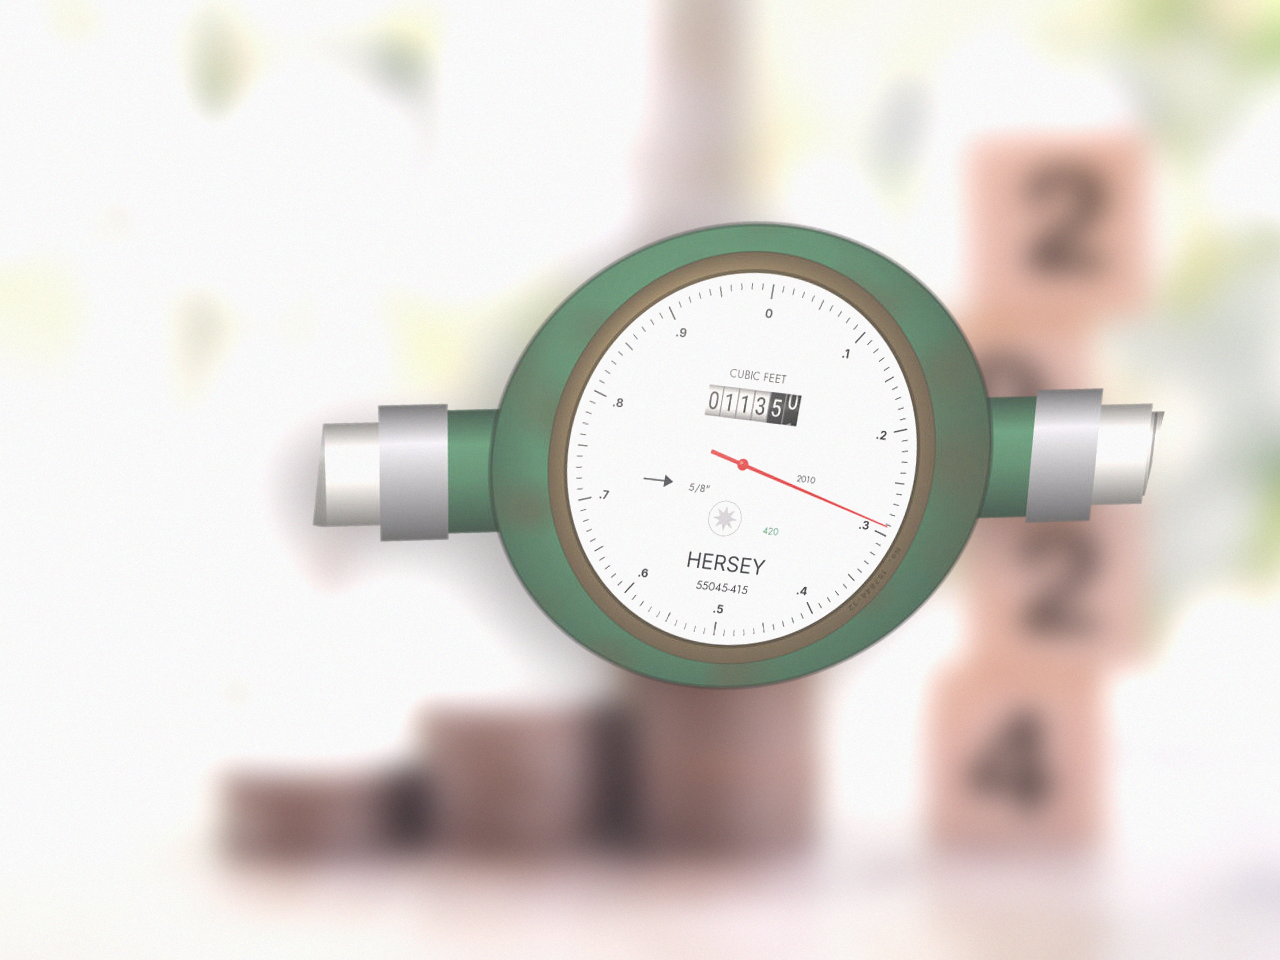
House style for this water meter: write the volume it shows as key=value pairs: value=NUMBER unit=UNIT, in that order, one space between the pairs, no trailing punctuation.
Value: value=11350.29 unit=ft³
